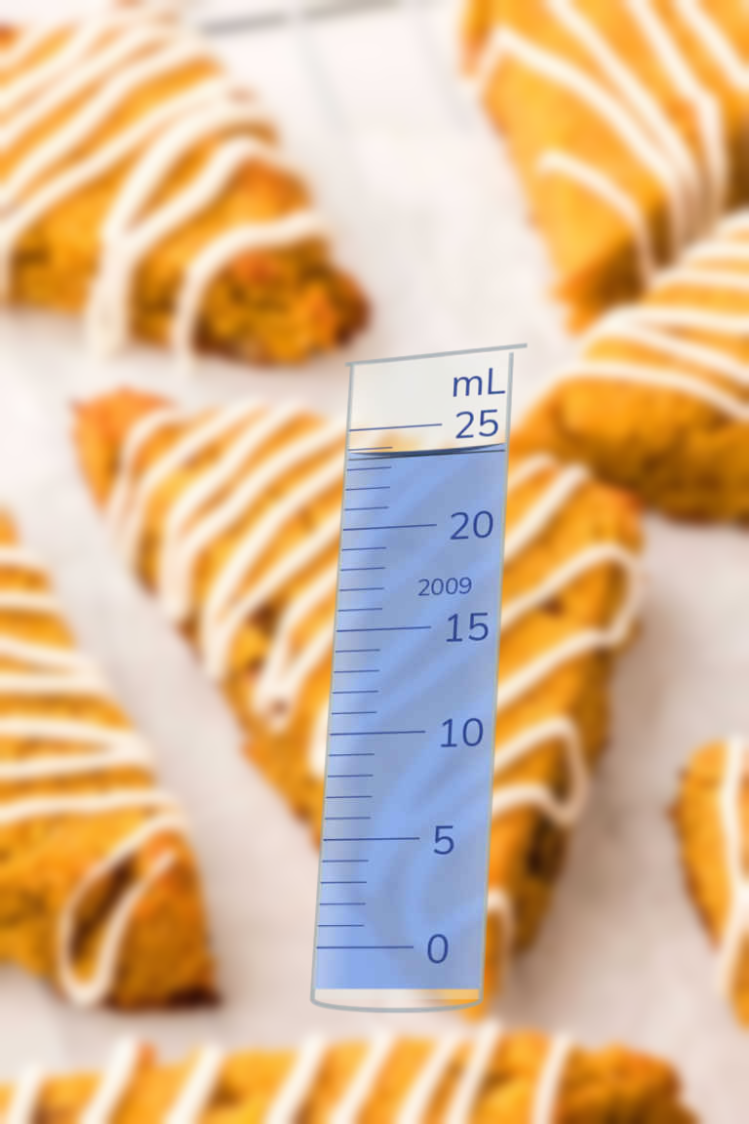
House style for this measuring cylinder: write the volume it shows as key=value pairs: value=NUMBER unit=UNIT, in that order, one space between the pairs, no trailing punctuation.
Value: value=23.5 unit=mL
